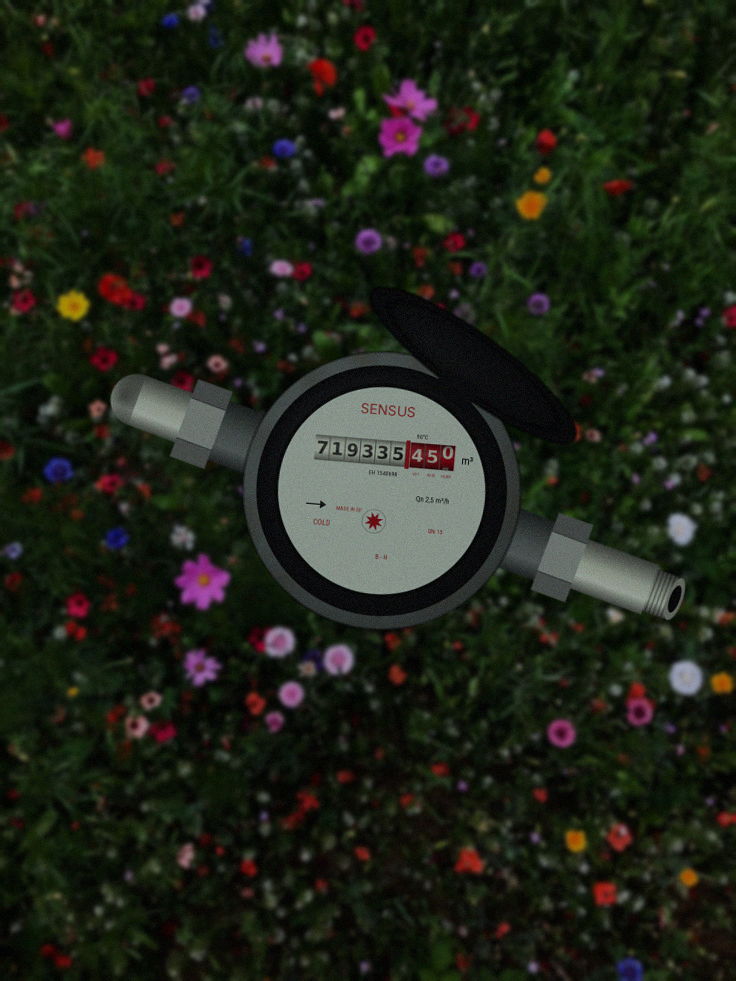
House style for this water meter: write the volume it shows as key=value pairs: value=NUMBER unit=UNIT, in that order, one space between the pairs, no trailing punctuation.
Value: value=719335.450 unit=m³
